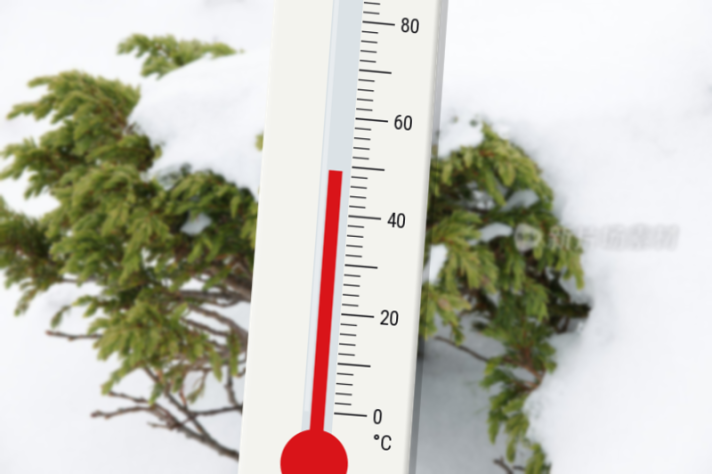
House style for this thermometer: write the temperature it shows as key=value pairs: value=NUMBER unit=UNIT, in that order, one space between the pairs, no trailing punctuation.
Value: value=49 unit=°C
